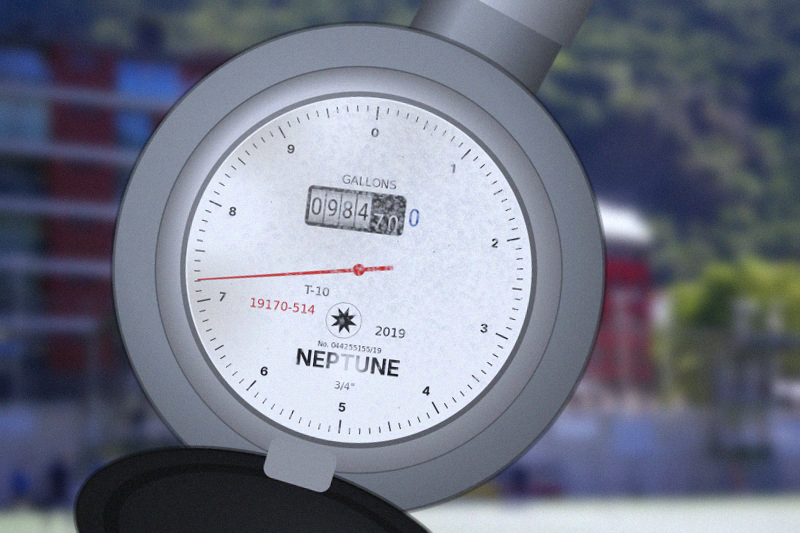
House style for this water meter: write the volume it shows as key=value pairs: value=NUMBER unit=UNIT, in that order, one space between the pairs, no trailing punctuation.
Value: value=984697.2 unit=gal
